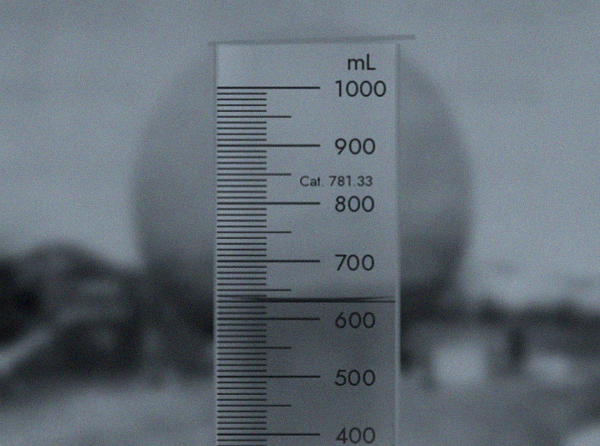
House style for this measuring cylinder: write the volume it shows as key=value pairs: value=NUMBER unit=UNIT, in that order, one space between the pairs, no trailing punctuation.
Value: value=630 unit=mL
